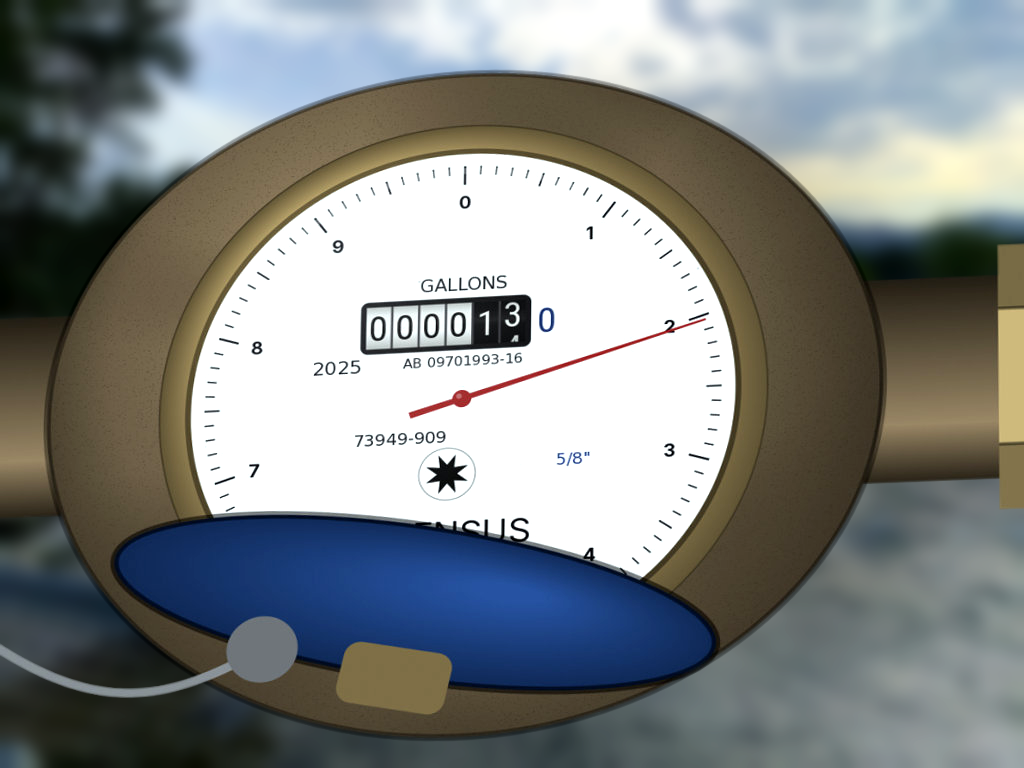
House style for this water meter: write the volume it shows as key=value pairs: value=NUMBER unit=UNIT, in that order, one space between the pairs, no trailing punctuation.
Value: value=132.0 unit=gal
